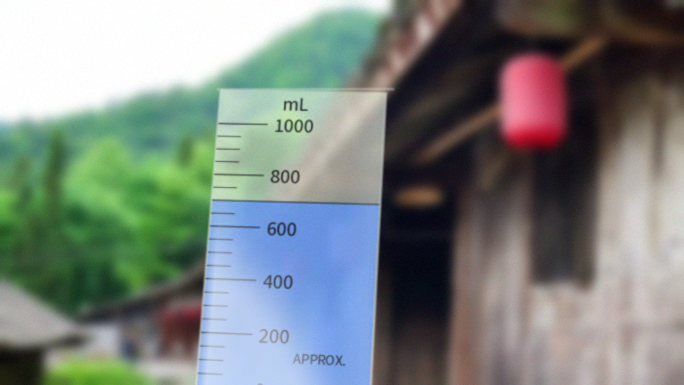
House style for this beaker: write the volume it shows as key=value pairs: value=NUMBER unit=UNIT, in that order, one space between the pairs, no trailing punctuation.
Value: value=700 unit=mL
